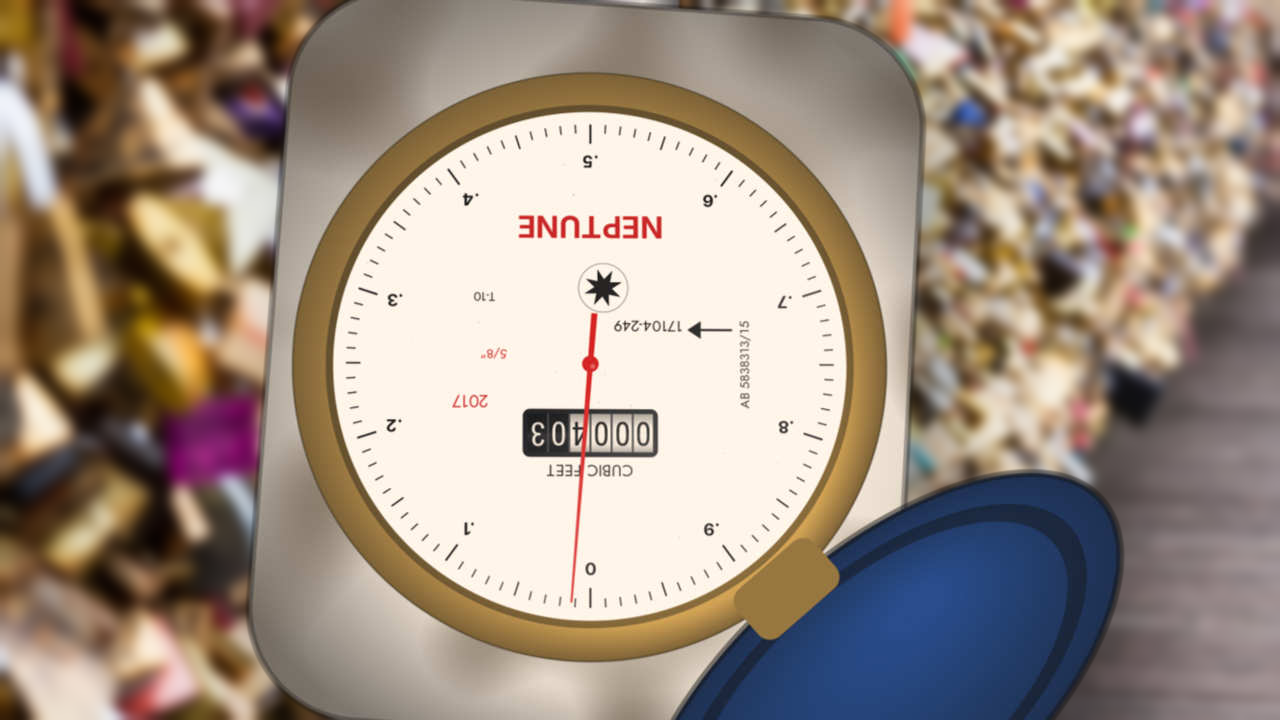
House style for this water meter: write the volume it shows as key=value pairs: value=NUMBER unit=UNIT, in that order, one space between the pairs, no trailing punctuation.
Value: value=403.01 unit=ft³
